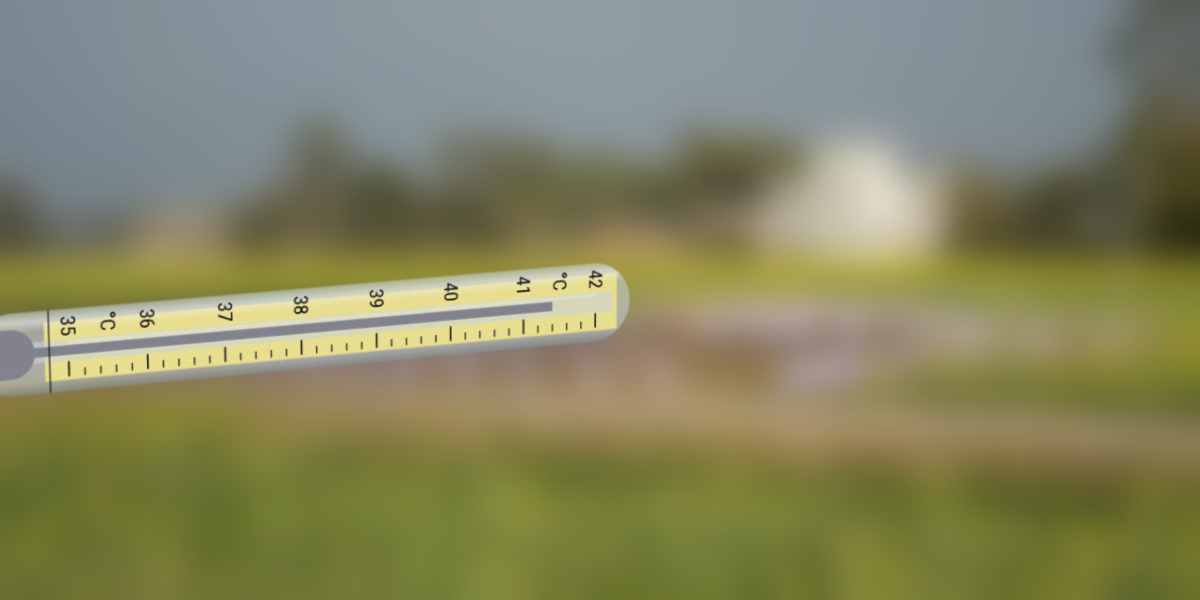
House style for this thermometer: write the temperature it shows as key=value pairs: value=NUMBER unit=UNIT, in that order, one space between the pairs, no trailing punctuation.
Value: value=41.4 unit=°C
